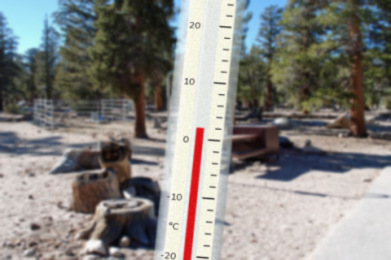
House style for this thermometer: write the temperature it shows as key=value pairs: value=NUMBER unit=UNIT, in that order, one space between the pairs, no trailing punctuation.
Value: value=2 unit=°C
